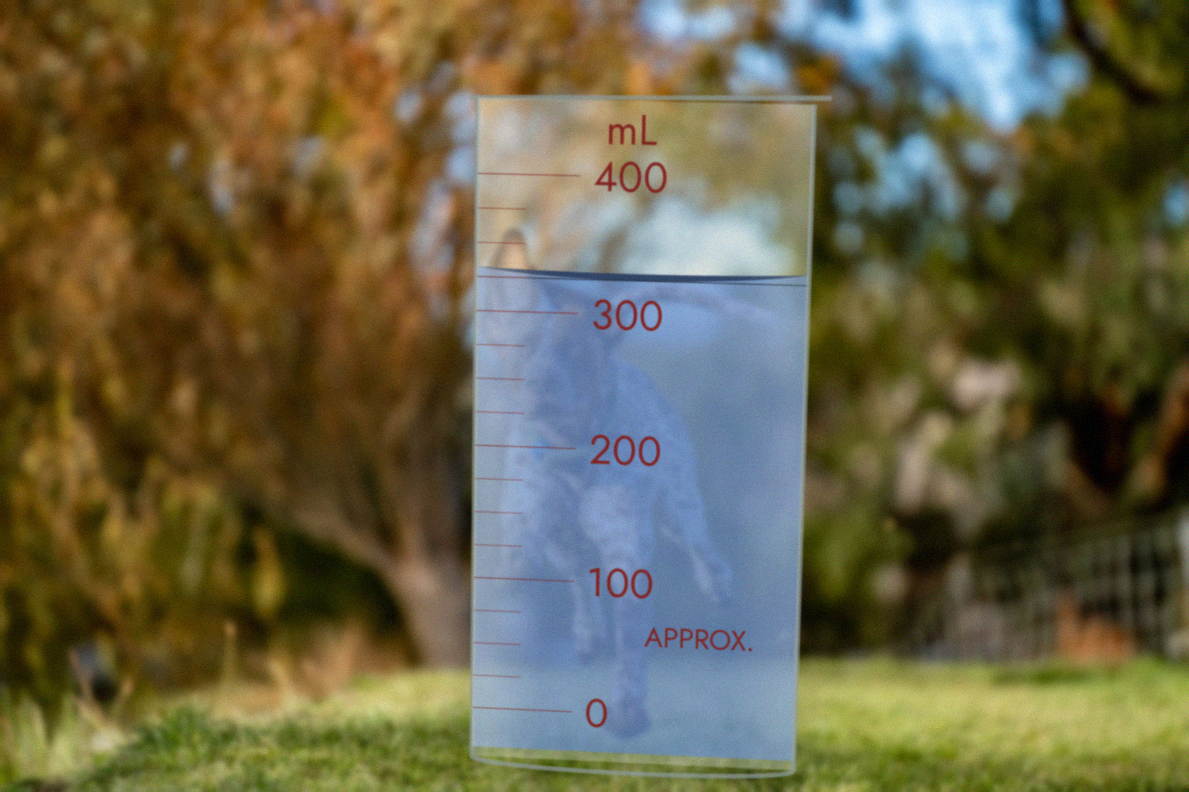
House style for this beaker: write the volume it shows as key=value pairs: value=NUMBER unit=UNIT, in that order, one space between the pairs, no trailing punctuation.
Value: value=325 unit=mL
